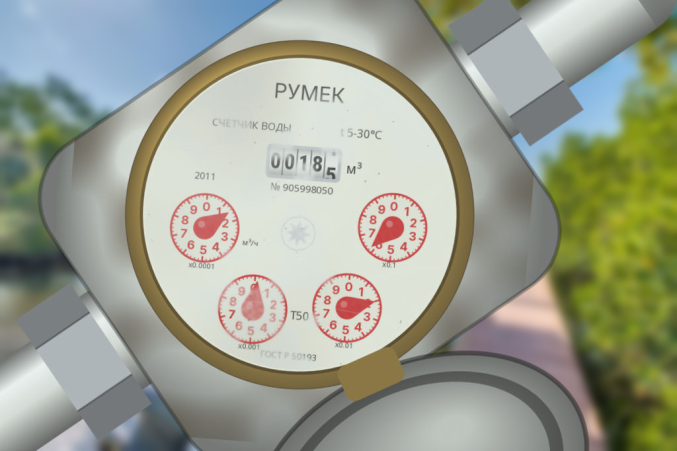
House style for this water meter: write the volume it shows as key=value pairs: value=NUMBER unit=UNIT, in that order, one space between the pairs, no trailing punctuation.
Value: value=184.6201 unit=m³
